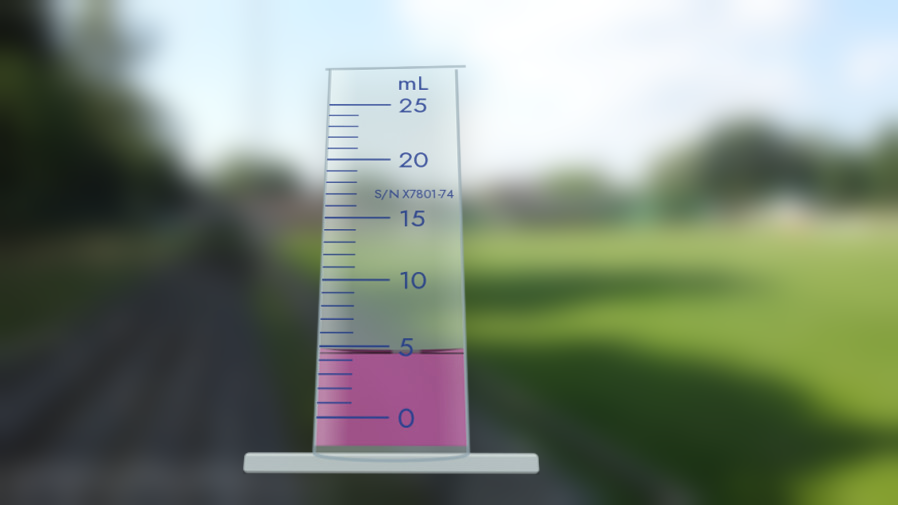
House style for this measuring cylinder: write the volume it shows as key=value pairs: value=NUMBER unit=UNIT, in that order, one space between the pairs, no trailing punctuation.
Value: value=4.5 unit=mL
